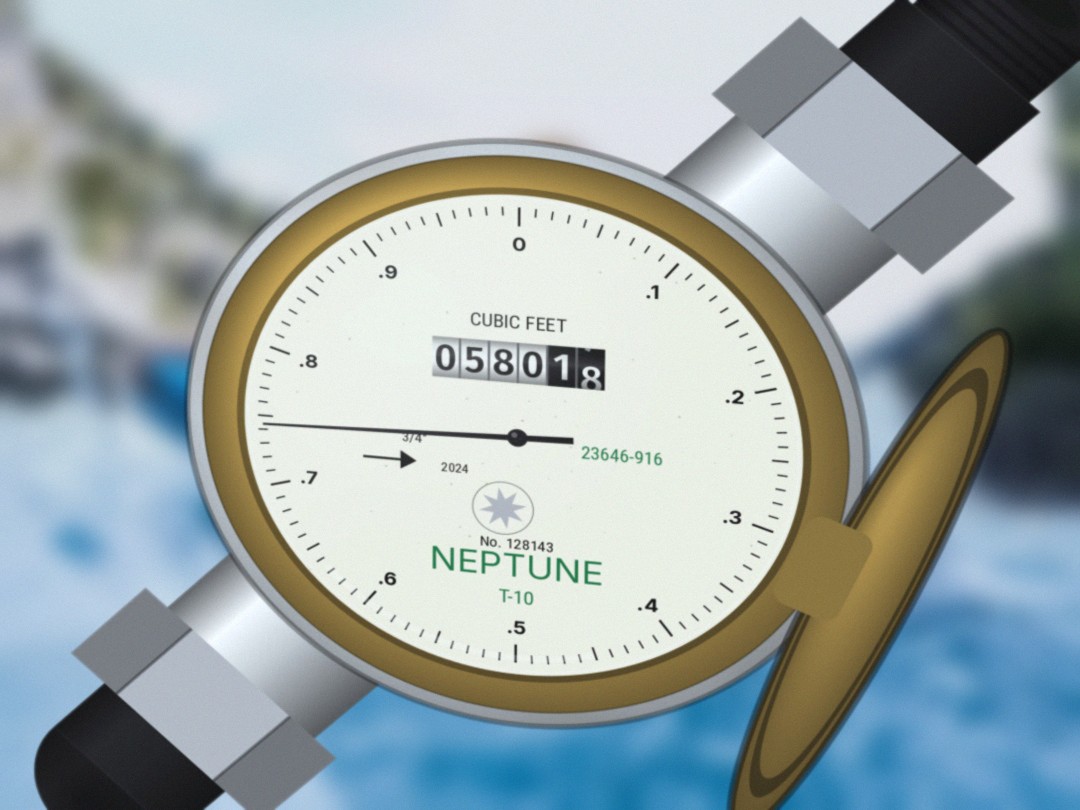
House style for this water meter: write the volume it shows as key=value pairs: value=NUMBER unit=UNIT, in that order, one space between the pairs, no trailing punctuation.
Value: value=58017.74 unit=ft³
